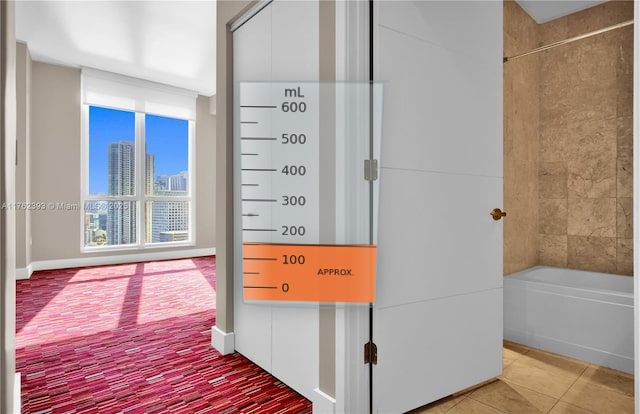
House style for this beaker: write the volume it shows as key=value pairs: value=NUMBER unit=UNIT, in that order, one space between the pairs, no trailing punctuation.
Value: value=150 unit=mL
